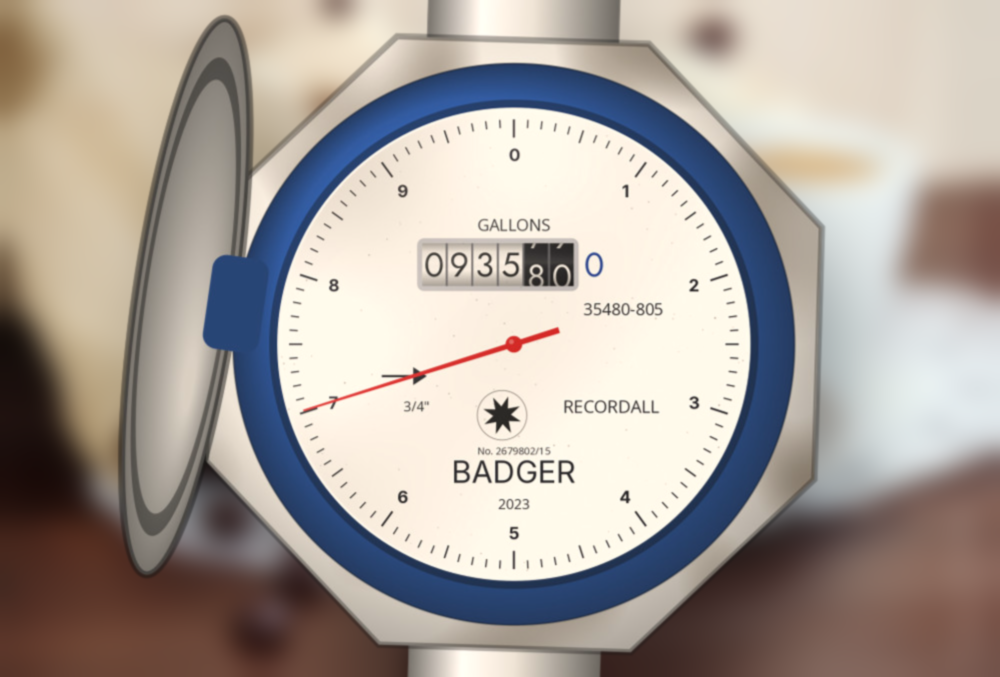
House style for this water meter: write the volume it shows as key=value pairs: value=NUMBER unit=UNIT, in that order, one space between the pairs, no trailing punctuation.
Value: value=935797.0 unit=gal
